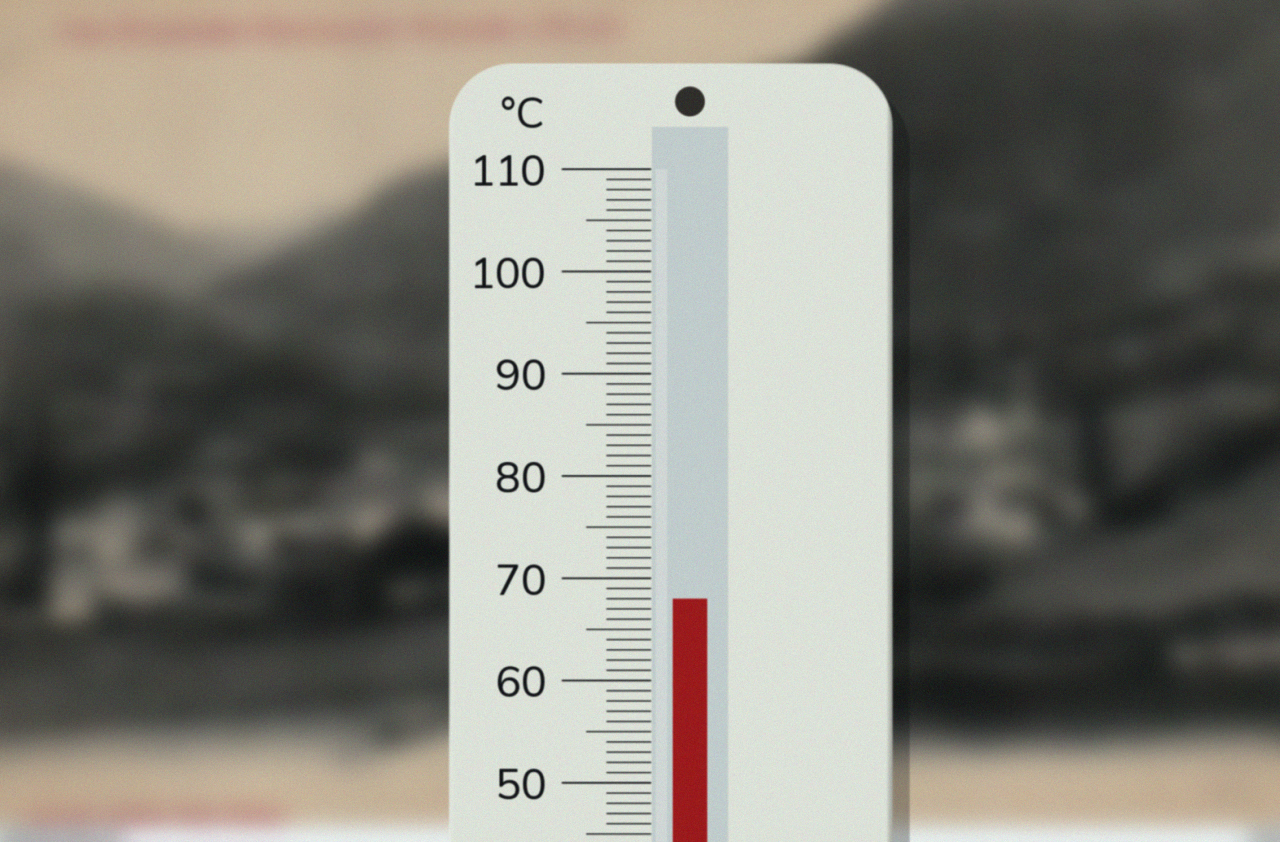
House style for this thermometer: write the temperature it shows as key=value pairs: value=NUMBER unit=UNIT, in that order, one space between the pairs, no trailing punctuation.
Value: value=68 unit=°C
